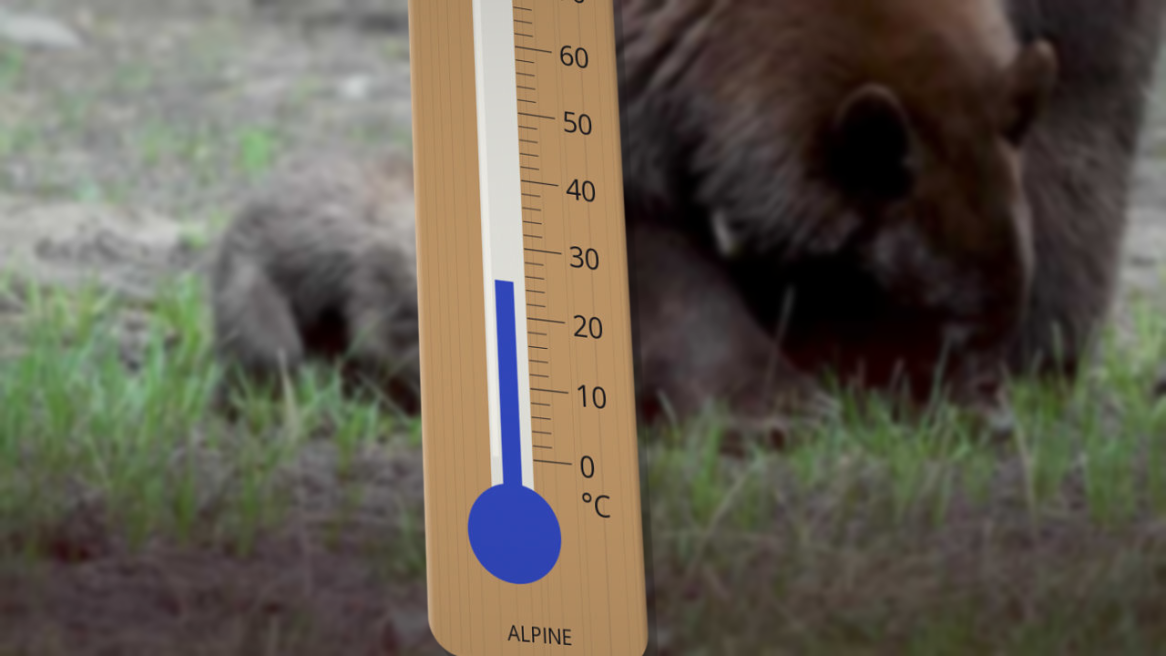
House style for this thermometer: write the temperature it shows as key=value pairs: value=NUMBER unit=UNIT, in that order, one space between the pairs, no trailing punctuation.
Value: value=25 unit=°C
